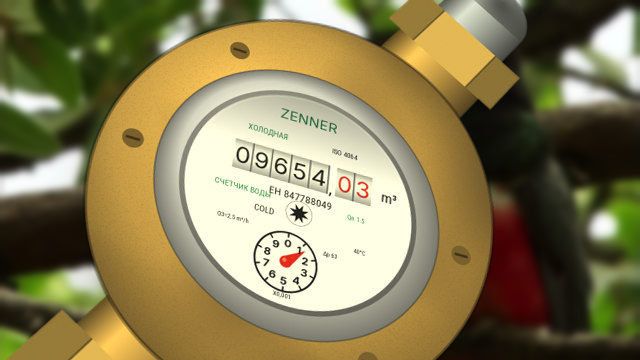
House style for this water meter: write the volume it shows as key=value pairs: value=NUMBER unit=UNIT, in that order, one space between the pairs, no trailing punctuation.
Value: value=9654.031 unit=m³
